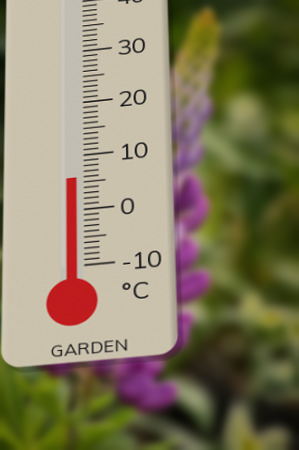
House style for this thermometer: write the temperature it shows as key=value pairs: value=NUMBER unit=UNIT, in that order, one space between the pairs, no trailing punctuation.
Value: value=6 unit=°C
